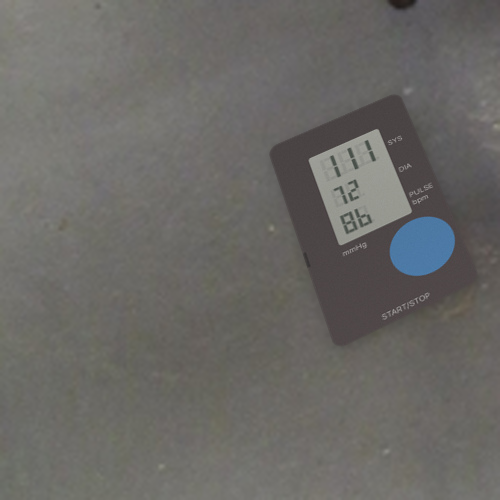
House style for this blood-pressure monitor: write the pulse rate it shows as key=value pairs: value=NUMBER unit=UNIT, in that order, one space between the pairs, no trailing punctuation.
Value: value=86 unit=bpm
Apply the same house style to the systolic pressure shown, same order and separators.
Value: value=111 unit=mmHg
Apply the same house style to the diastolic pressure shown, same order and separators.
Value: value=72 unit=mmHg
